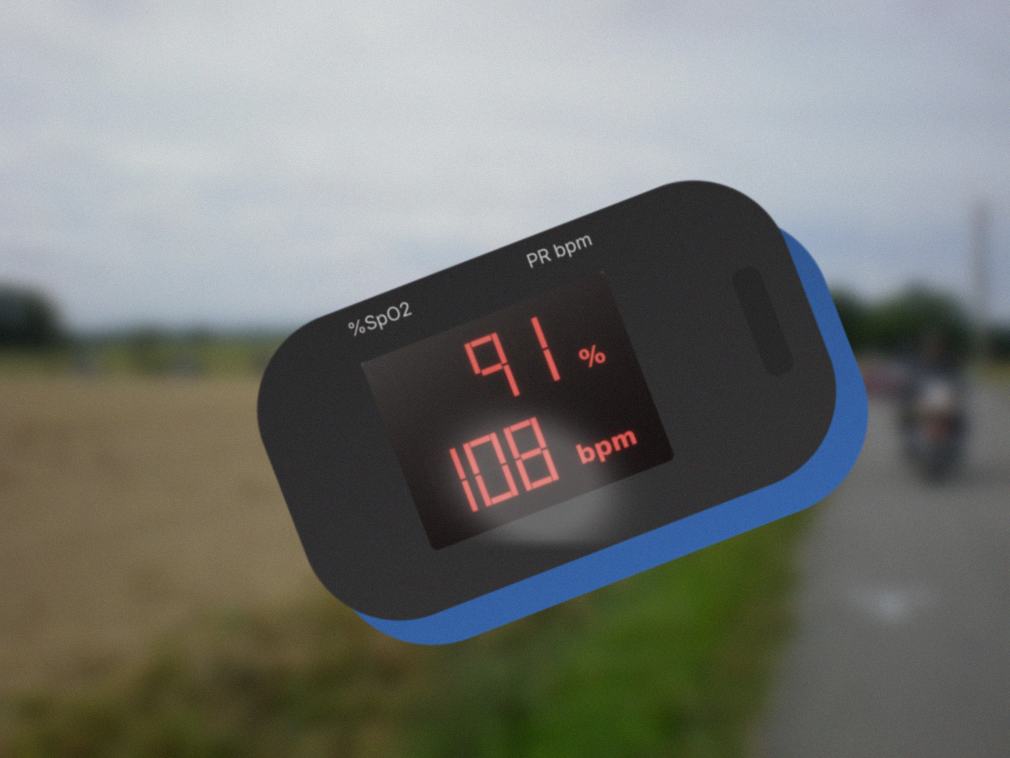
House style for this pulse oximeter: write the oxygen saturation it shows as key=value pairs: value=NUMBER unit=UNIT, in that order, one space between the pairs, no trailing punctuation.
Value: value=91 unit=%
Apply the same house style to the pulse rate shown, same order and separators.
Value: value=108 unit=bpm
